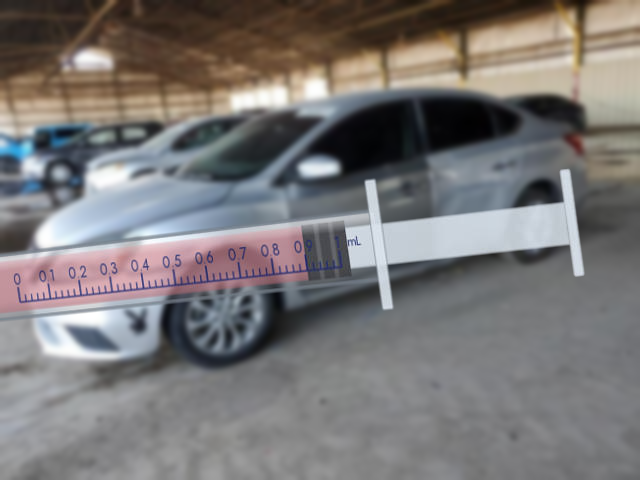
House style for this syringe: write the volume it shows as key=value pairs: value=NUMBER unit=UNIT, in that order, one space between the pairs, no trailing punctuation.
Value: value=0.9 unit=mL
